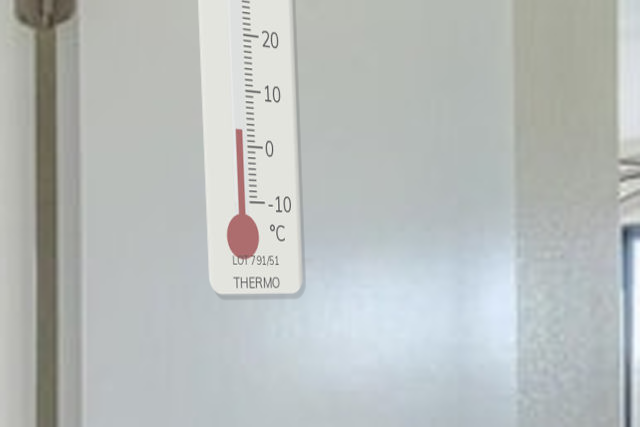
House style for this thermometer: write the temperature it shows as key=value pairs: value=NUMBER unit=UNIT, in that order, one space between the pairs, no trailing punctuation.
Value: value=3 unit=°C
